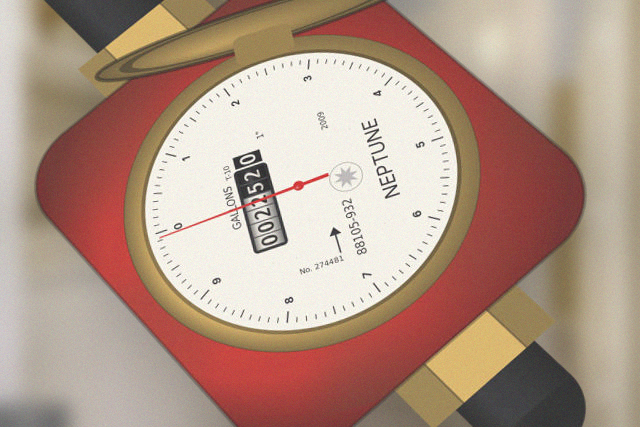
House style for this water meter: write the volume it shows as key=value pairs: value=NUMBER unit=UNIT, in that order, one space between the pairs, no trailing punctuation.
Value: value=22519.9 unit=gal
